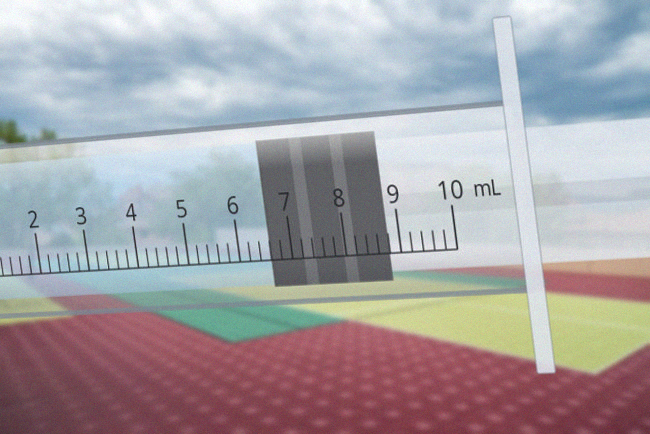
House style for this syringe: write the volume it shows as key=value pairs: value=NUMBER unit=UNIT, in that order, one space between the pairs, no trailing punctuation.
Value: value=6.6 unit=mL
